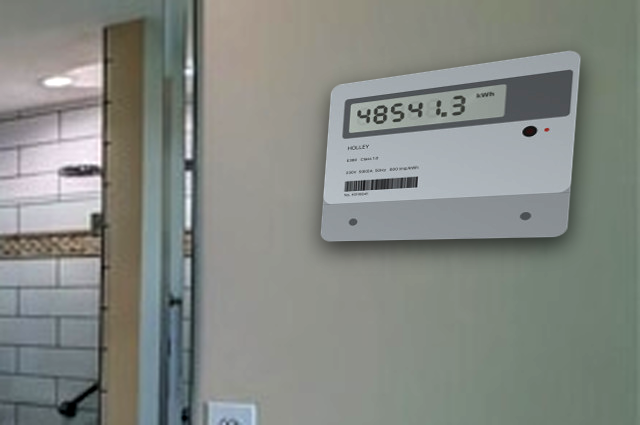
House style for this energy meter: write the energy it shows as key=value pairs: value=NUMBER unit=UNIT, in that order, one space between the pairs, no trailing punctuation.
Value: value=48541.3 unit=kWh
